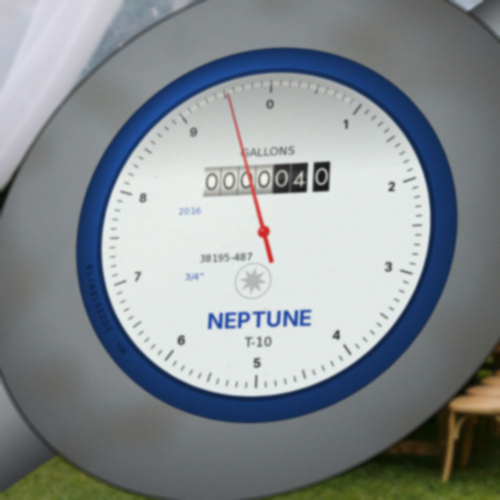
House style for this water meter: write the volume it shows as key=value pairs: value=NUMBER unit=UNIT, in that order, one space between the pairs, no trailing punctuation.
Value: value=39.5 unit=gal
